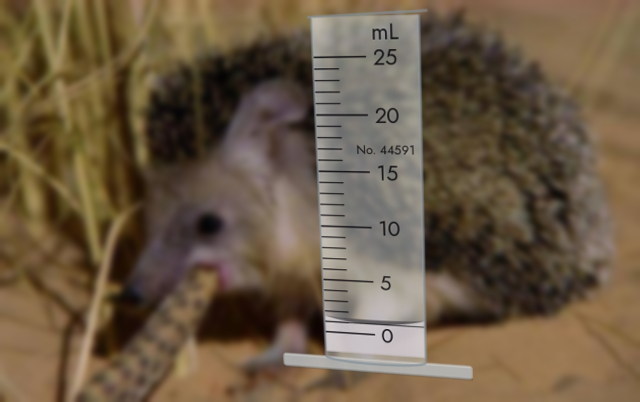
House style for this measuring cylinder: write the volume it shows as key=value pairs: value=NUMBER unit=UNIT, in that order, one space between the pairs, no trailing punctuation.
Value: value=1 unit=mL
